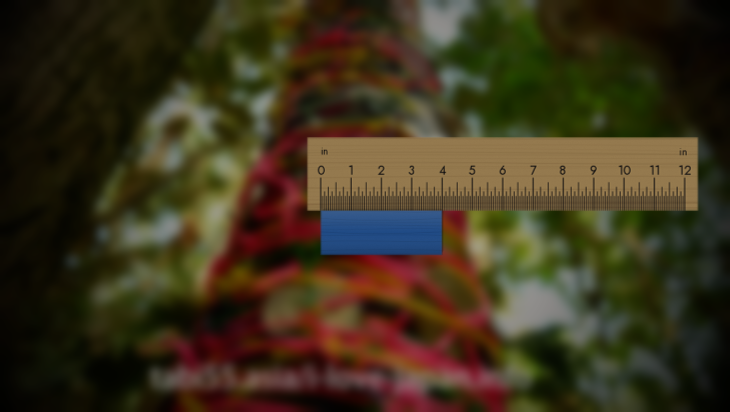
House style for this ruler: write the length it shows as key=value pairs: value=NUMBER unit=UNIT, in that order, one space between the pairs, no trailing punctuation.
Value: value=4 unit=in
